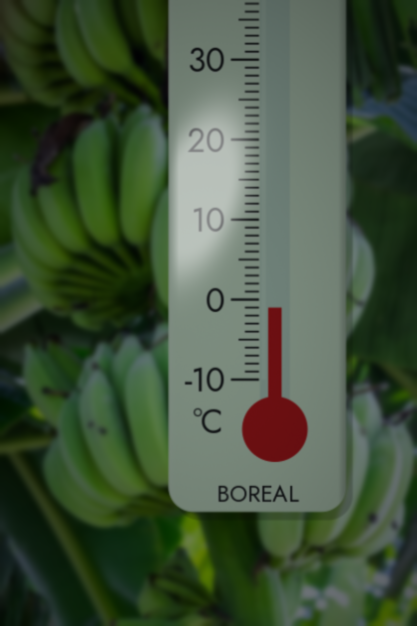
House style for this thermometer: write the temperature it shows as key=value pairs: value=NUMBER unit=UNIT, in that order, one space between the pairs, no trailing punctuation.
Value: value=-1 unit=°C
